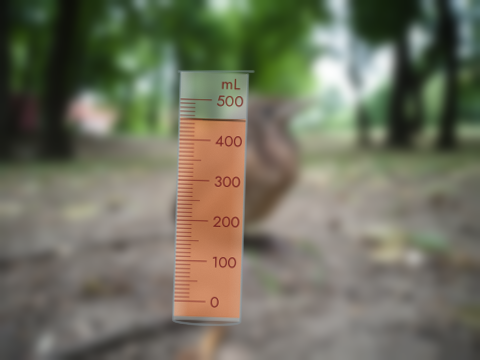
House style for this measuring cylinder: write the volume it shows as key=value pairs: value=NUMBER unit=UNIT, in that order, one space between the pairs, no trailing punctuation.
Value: value=450 unit=mL
